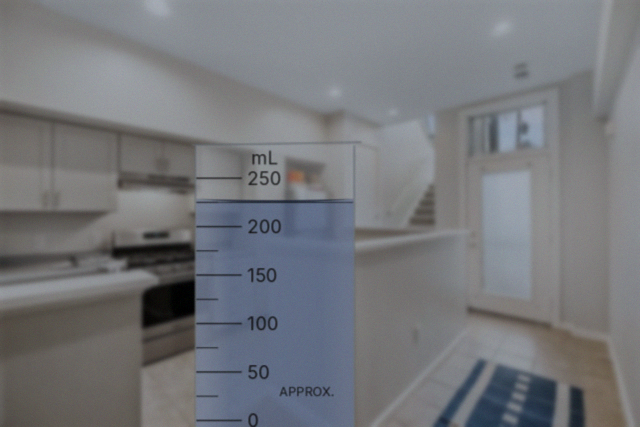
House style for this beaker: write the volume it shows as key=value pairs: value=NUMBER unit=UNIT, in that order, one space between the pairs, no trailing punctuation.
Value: value=225 unit=mL
